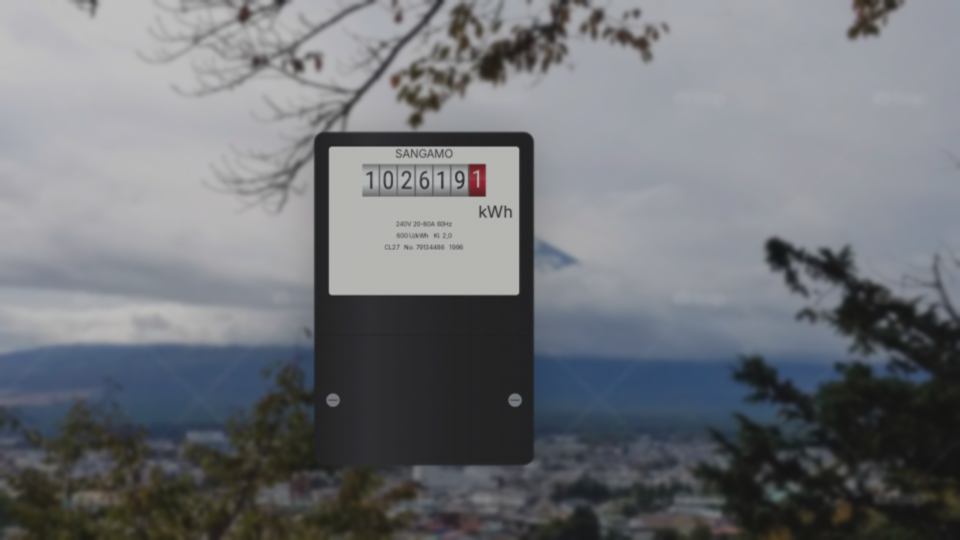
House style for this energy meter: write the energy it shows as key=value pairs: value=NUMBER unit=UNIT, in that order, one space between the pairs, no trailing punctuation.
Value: value=102619.1 unit=kWh
